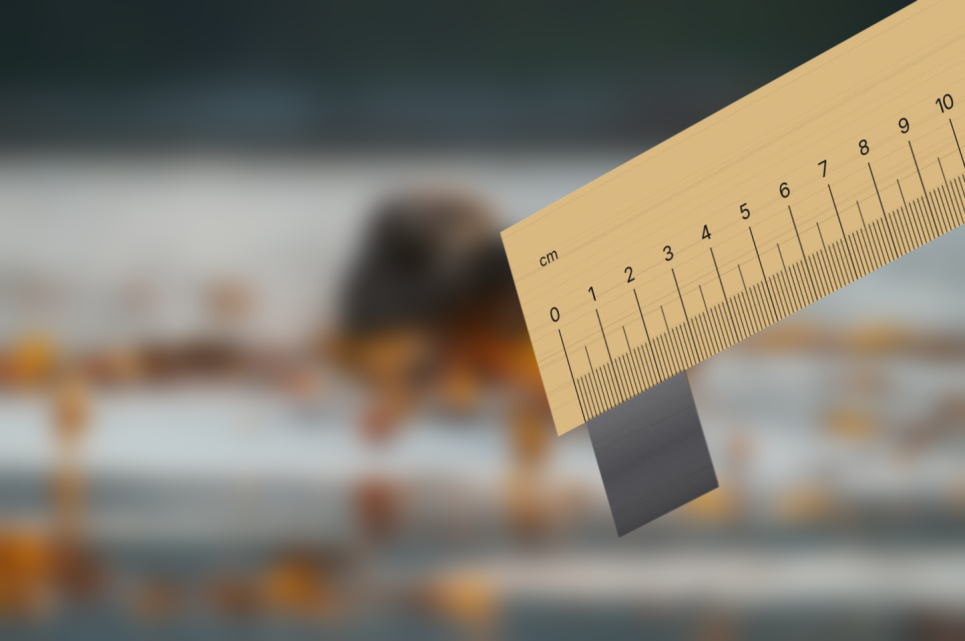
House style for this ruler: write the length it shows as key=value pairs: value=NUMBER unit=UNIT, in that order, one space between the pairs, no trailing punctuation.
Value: value=2.6 unit=cm
